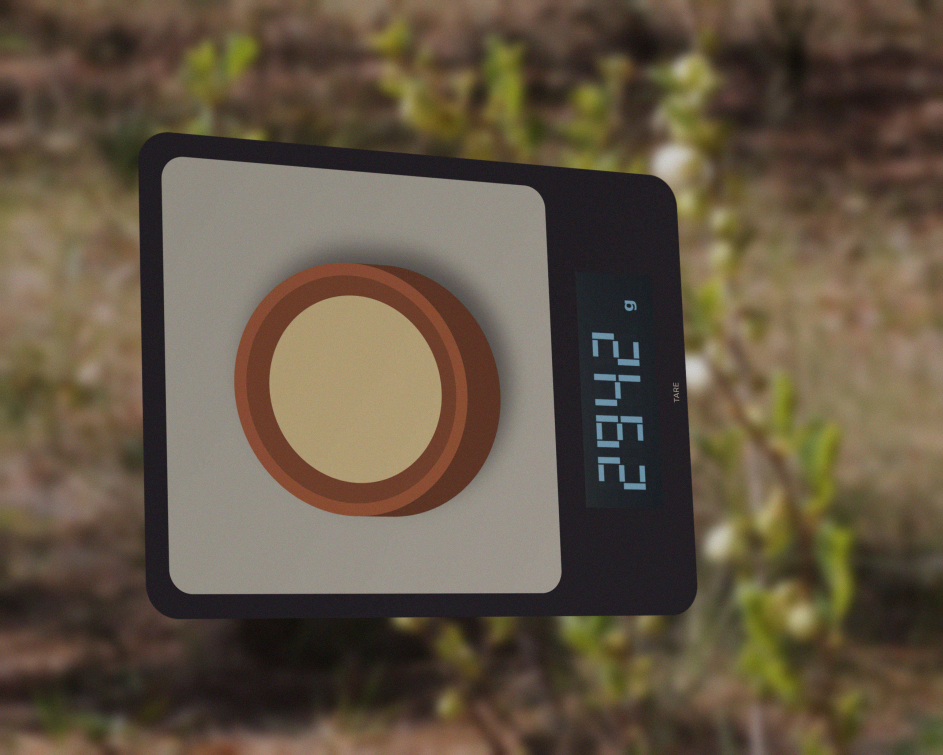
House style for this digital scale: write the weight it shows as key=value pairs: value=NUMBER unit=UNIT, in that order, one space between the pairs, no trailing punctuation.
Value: value=2942 unit=g
